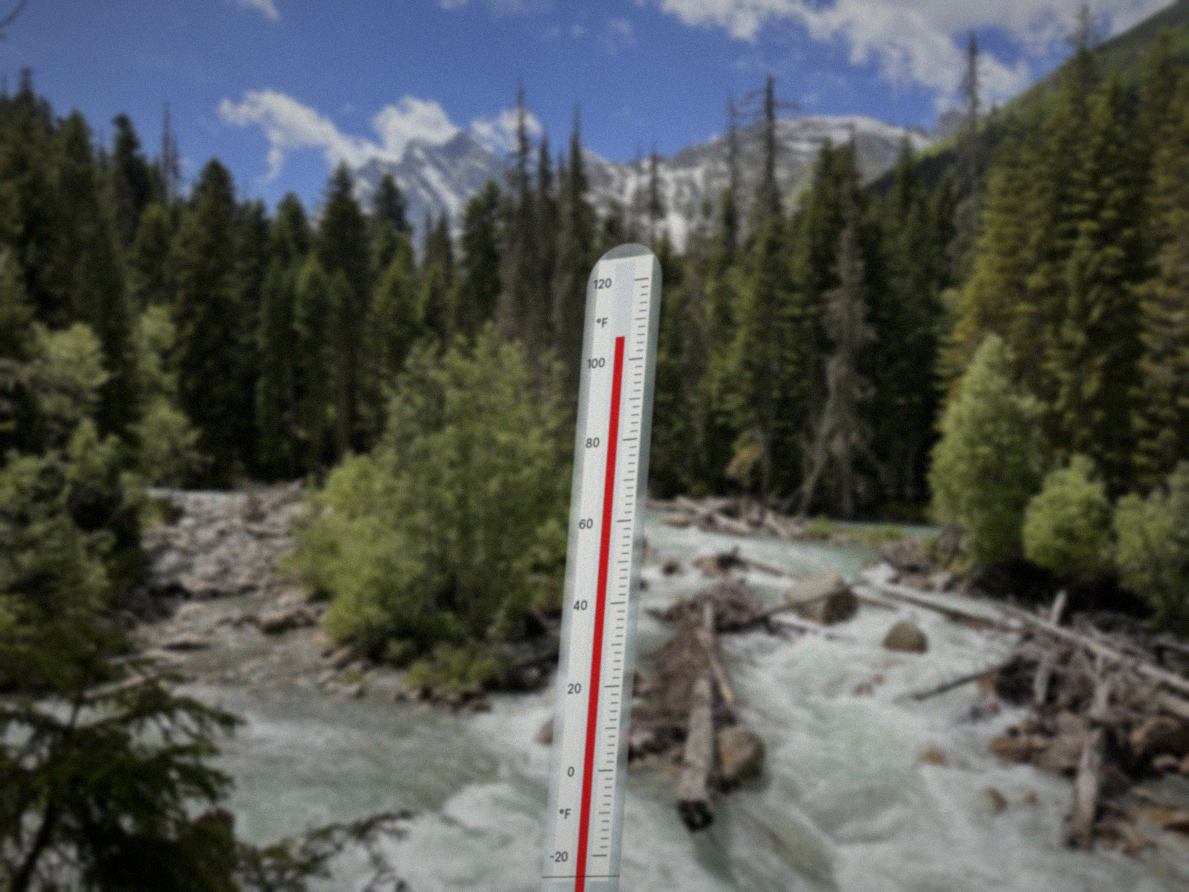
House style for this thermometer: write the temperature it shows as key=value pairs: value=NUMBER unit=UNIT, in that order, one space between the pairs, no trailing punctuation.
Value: value=106 unit=°F
